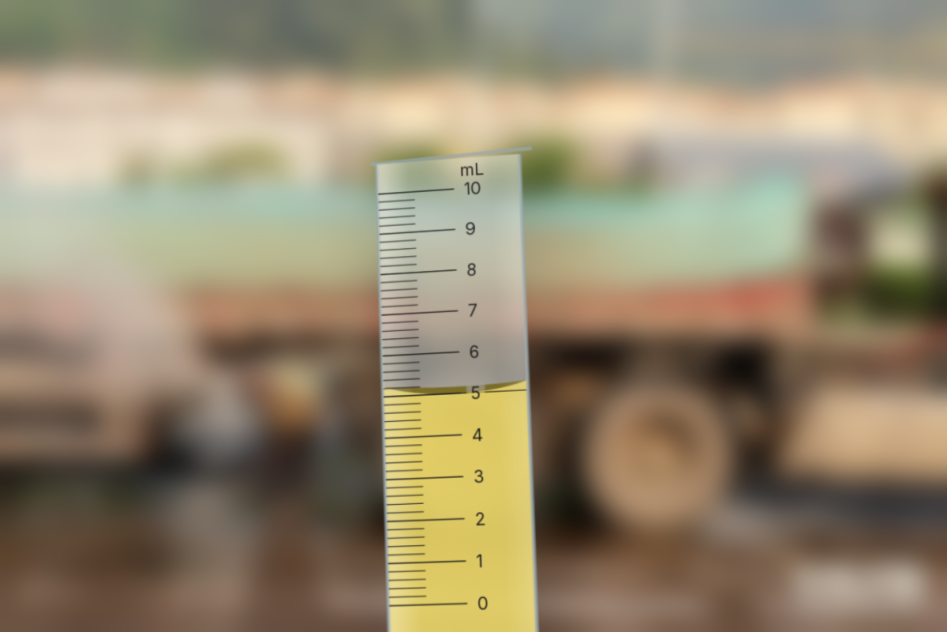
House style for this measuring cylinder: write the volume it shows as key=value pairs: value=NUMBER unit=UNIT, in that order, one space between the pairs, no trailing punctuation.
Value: value=5 unit=mL
